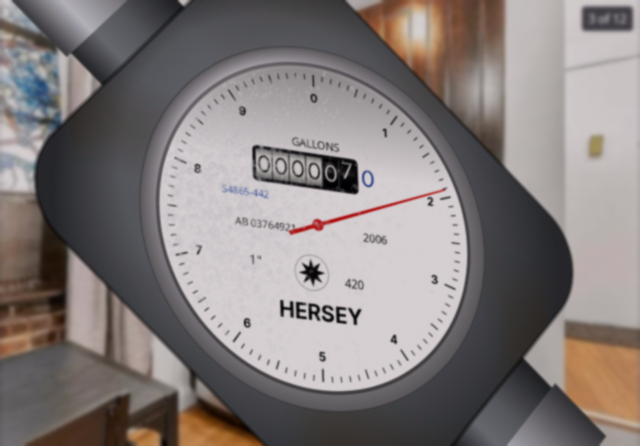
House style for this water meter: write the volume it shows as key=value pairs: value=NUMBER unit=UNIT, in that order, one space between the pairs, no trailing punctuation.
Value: value=71.9 unit=gal
